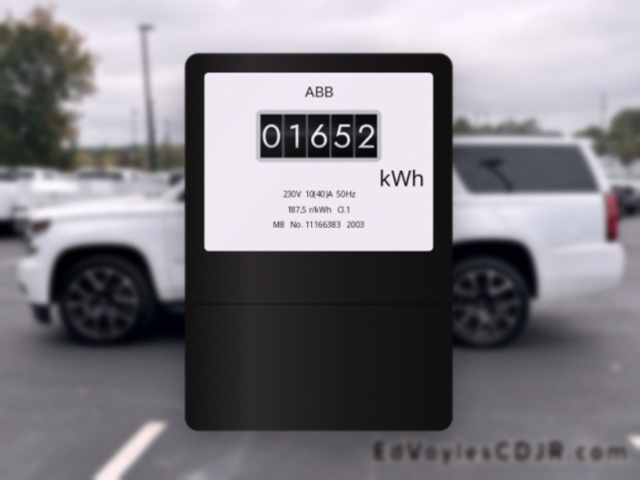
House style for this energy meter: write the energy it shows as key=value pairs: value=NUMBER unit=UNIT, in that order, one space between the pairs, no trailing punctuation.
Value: value=1652 unit=kWh
